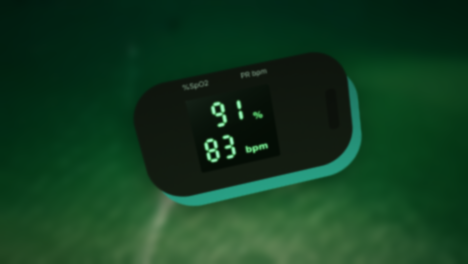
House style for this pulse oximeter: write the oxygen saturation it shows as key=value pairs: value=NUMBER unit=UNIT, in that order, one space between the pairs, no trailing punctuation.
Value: value=91 unit=%
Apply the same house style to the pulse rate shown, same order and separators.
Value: value=83 unit=bpm
